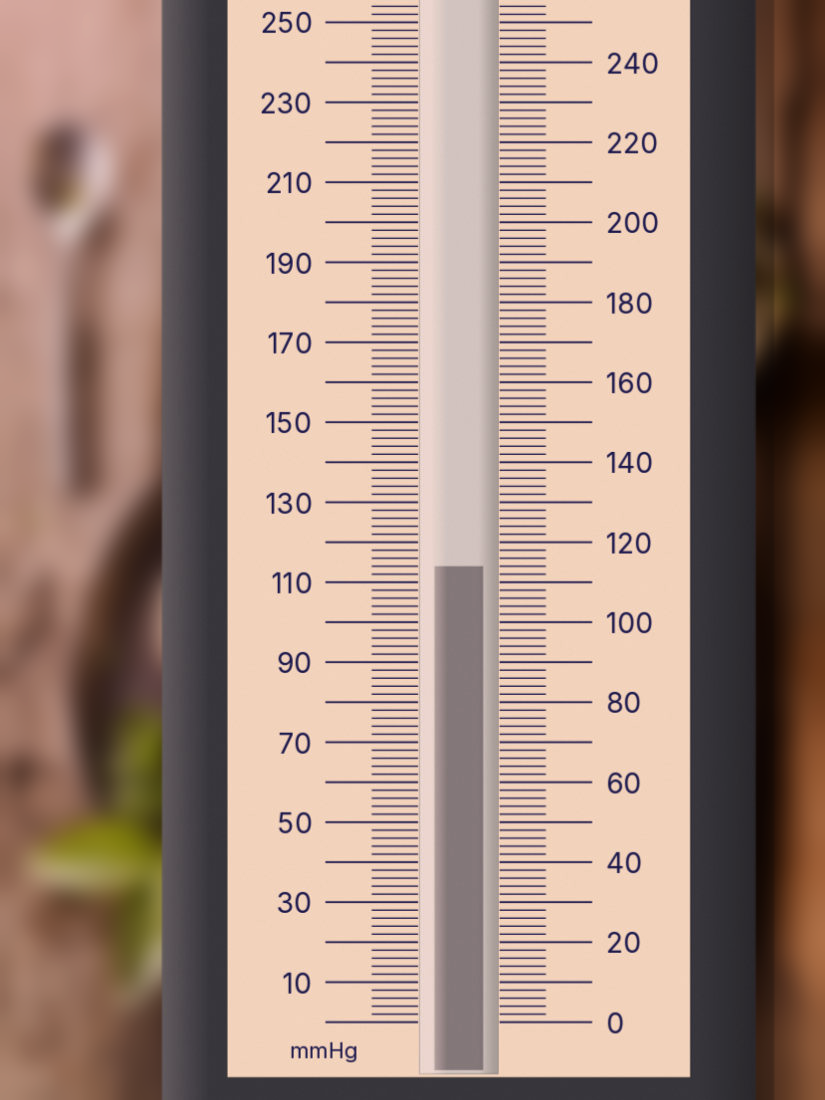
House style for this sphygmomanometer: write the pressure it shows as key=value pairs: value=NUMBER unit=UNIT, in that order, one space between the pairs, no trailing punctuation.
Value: value=114 unit=mmHg
